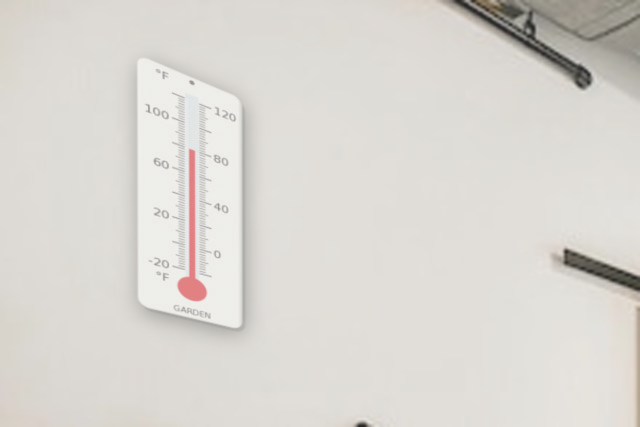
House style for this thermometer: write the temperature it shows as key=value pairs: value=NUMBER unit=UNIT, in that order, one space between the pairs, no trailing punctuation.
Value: value=80 unit=°F
